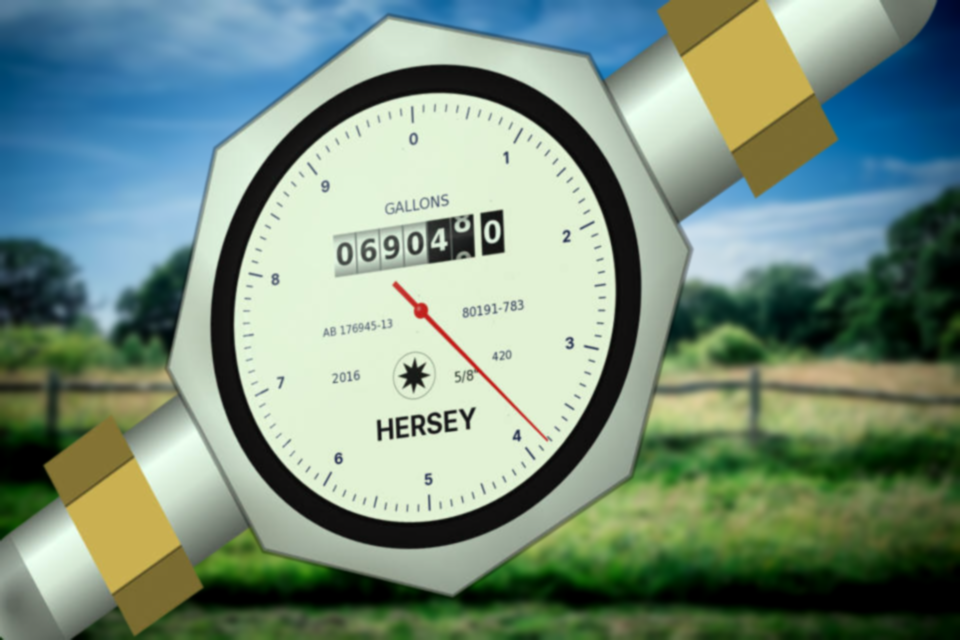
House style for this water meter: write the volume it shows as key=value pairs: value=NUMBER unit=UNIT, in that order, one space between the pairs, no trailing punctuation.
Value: value=690483.8 unit=gal
